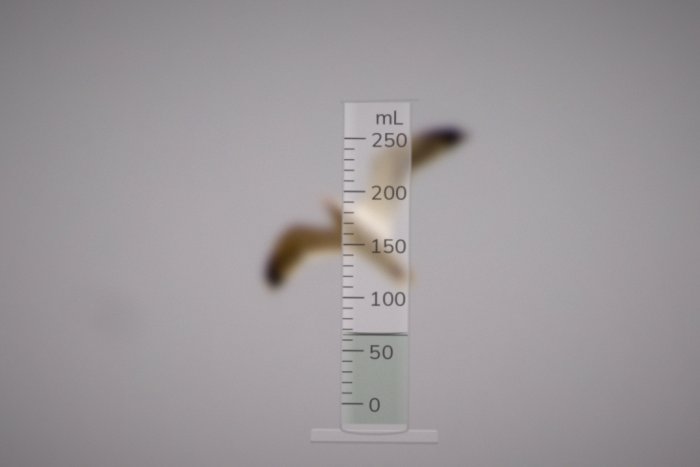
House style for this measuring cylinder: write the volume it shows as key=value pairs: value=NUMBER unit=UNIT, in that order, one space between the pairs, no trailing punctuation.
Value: value=65 unit=mL
